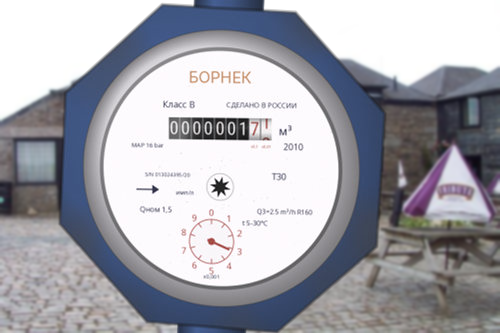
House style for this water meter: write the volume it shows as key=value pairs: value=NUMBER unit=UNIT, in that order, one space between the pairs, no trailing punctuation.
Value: value=1.713 unit=m³
